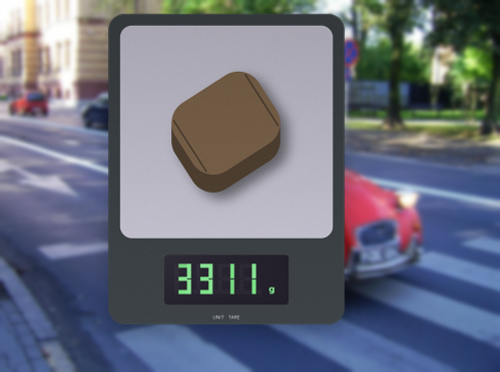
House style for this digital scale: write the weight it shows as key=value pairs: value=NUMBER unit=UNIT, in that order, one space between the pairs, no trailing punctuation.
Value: value=3311 unit=g
